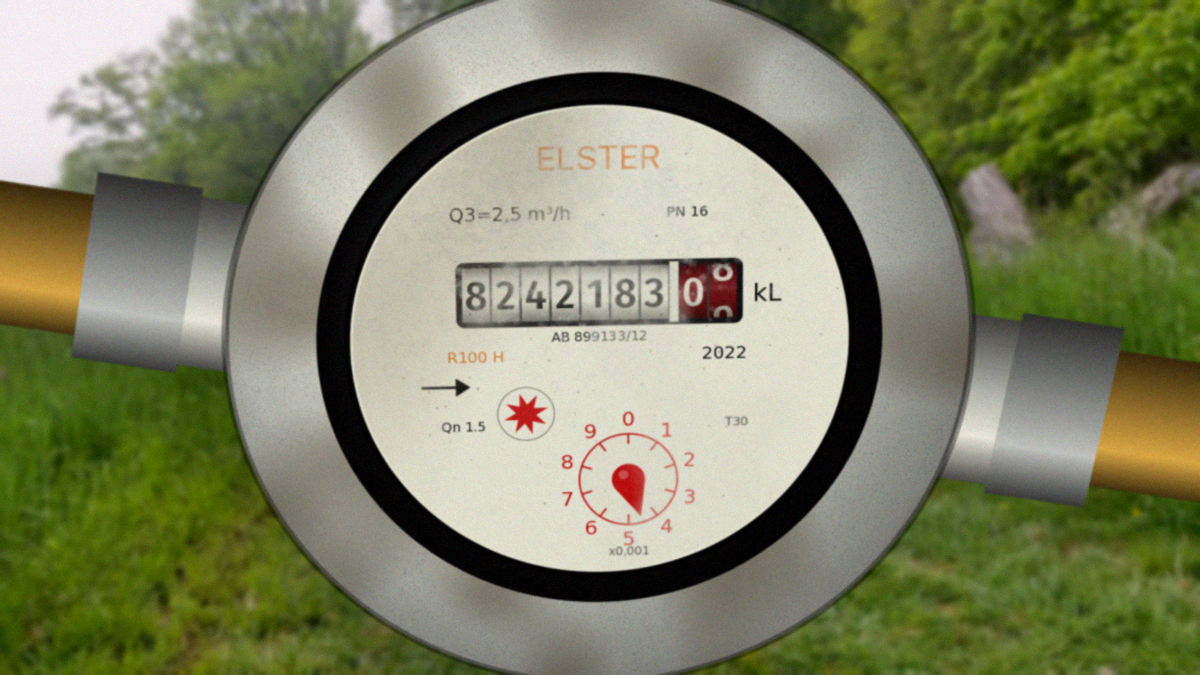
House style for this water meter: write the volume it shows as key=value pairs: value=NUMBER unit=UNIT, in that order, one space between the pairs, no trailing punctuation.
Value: value=8242183.084 unit=kL
